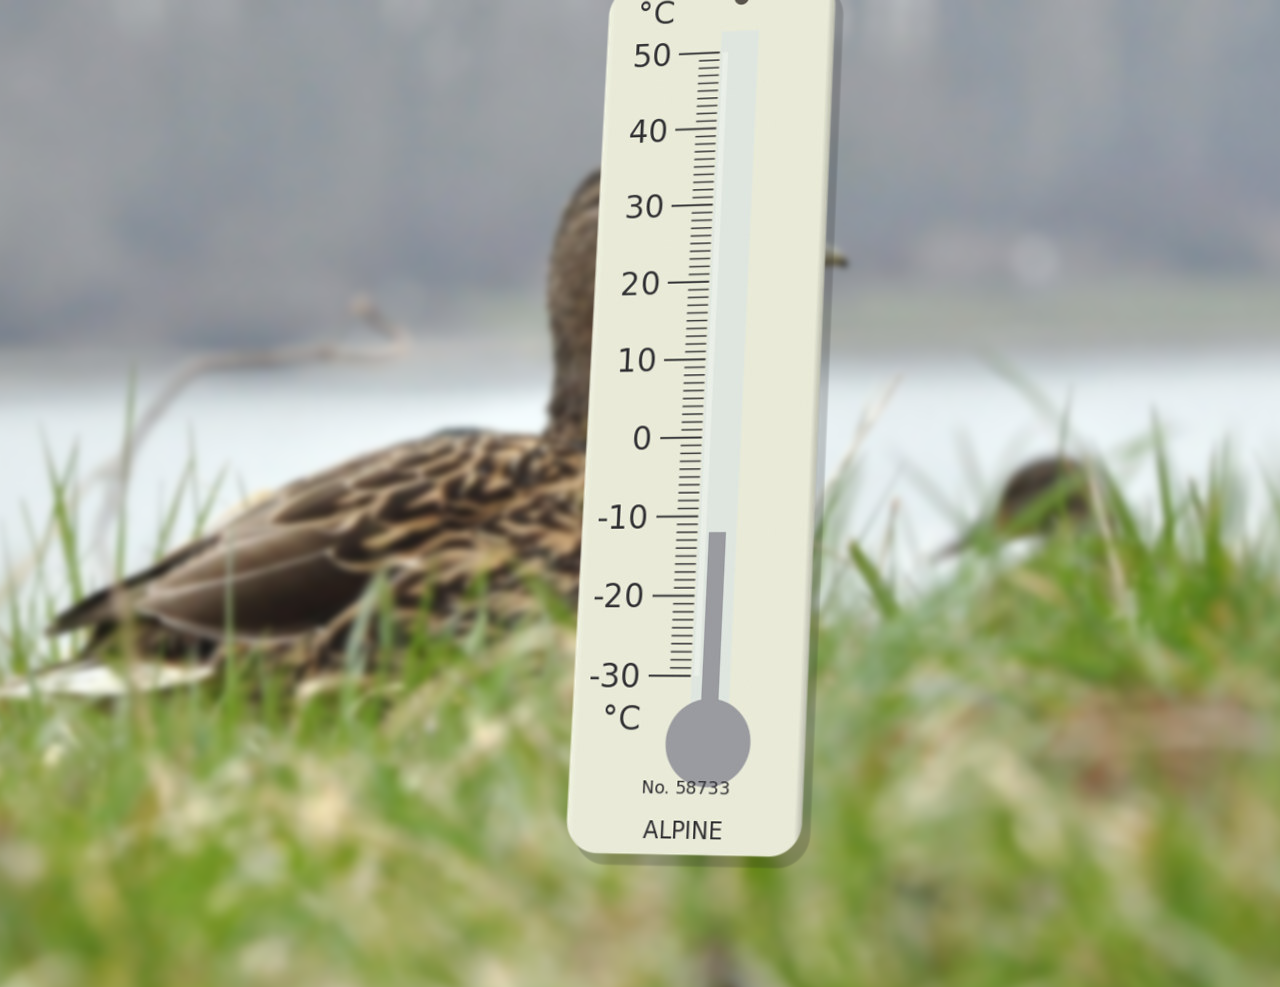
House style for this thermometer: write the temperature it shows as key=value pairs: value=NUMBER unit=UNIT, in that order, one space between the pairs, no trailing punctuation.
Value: value=-12 unit=°C
